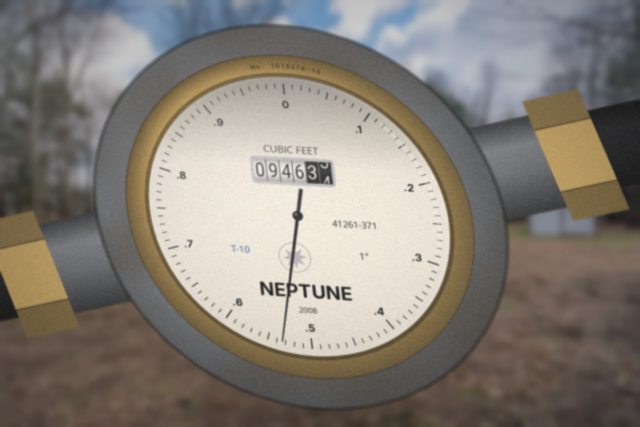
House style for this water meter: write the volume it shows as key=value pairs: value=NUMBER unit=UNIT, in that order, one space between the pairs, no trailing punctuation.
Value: value=94633.53 unit=ft³
